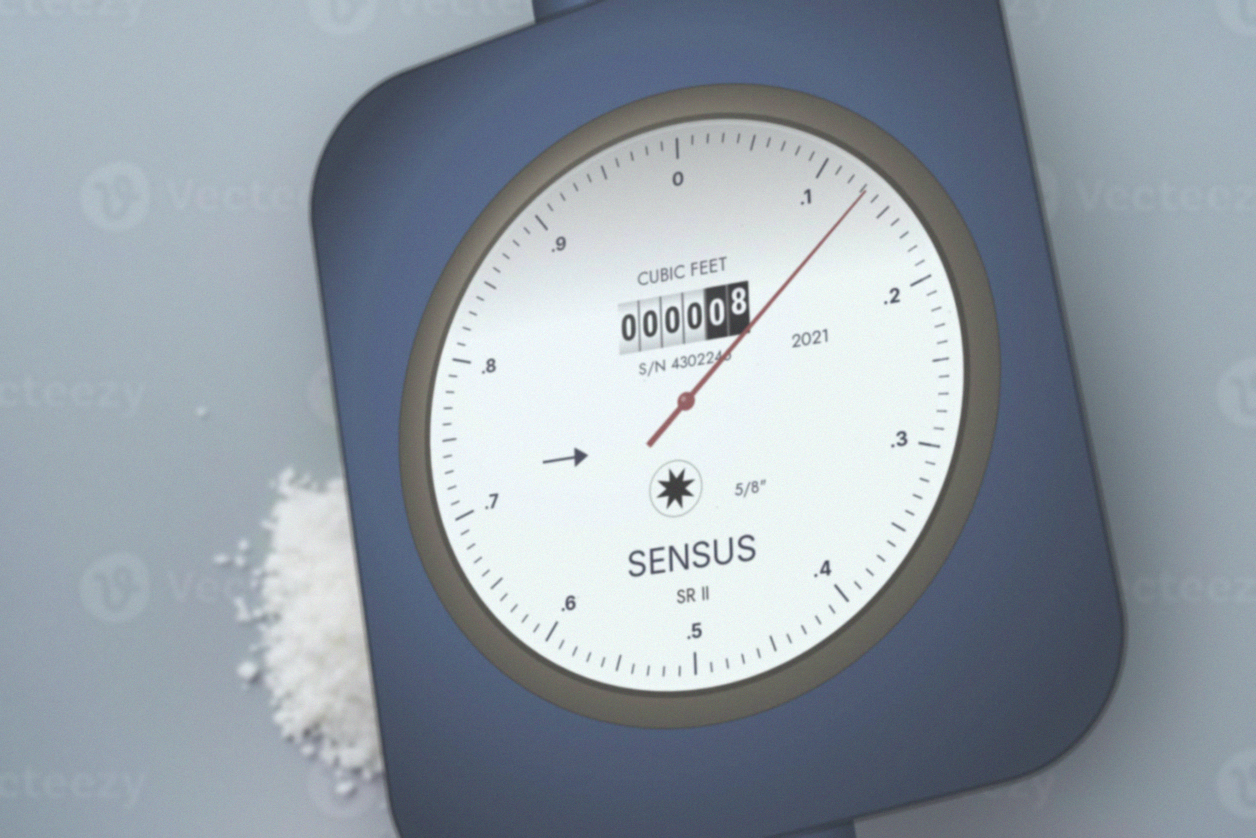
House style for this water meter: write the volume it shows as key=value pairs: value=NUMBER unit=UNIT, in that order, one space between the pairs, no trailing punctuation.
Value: value=8.13 unit=ft³
